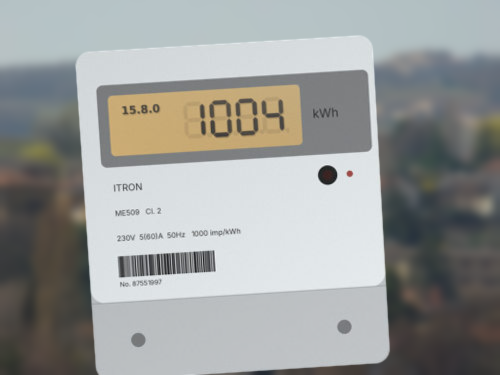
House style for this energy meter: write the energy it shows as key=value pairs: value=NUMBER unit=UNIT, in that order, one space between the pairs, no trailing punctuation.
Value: value=1004 unit=kWh
